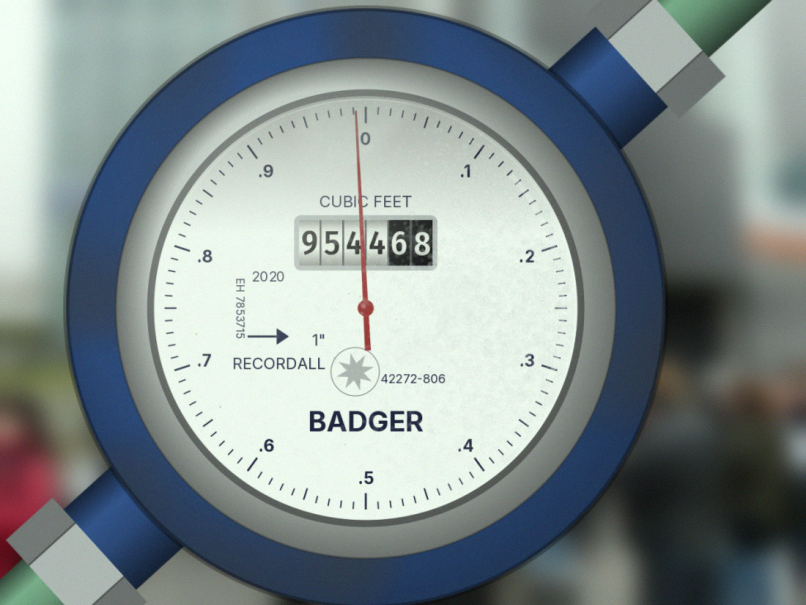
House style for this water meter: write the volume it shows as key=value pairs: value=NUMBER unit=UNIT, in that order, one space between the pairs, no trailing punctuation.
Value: value=954467.99 unit=ft³
